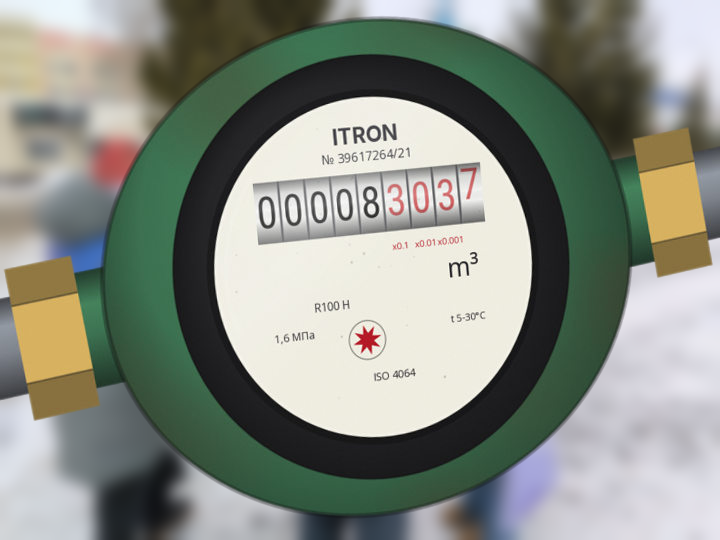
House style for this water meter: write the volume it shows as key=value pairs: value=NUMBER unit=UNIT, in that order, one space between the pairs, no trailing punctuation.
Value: value=8.3037 unit=m³
